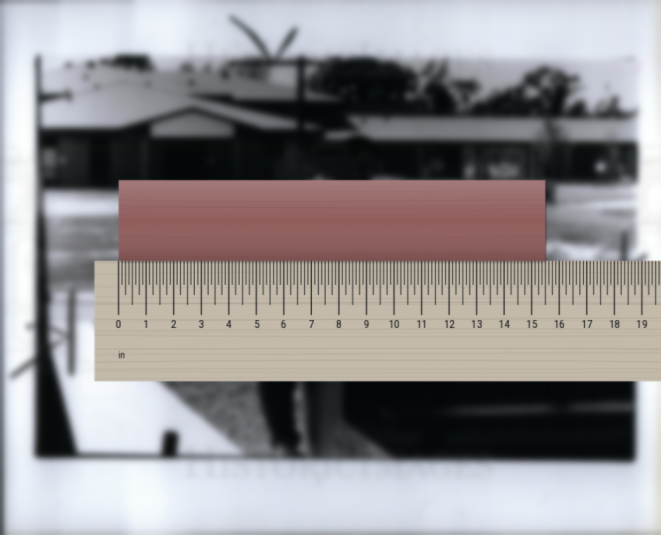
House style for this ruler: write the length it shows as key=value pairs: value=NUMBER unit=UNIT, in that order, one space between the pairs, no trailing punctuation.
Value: value=15.5 unit=in
